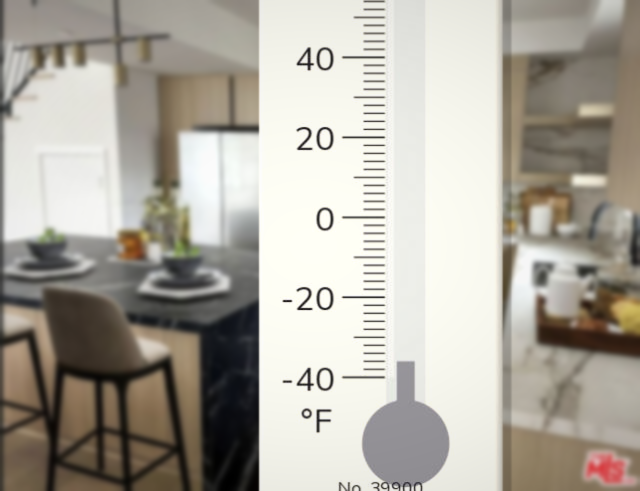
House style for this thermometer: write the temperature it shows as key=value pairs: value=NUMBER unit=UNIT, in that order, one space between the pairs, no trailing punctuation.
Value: value=-36 unit=°F
